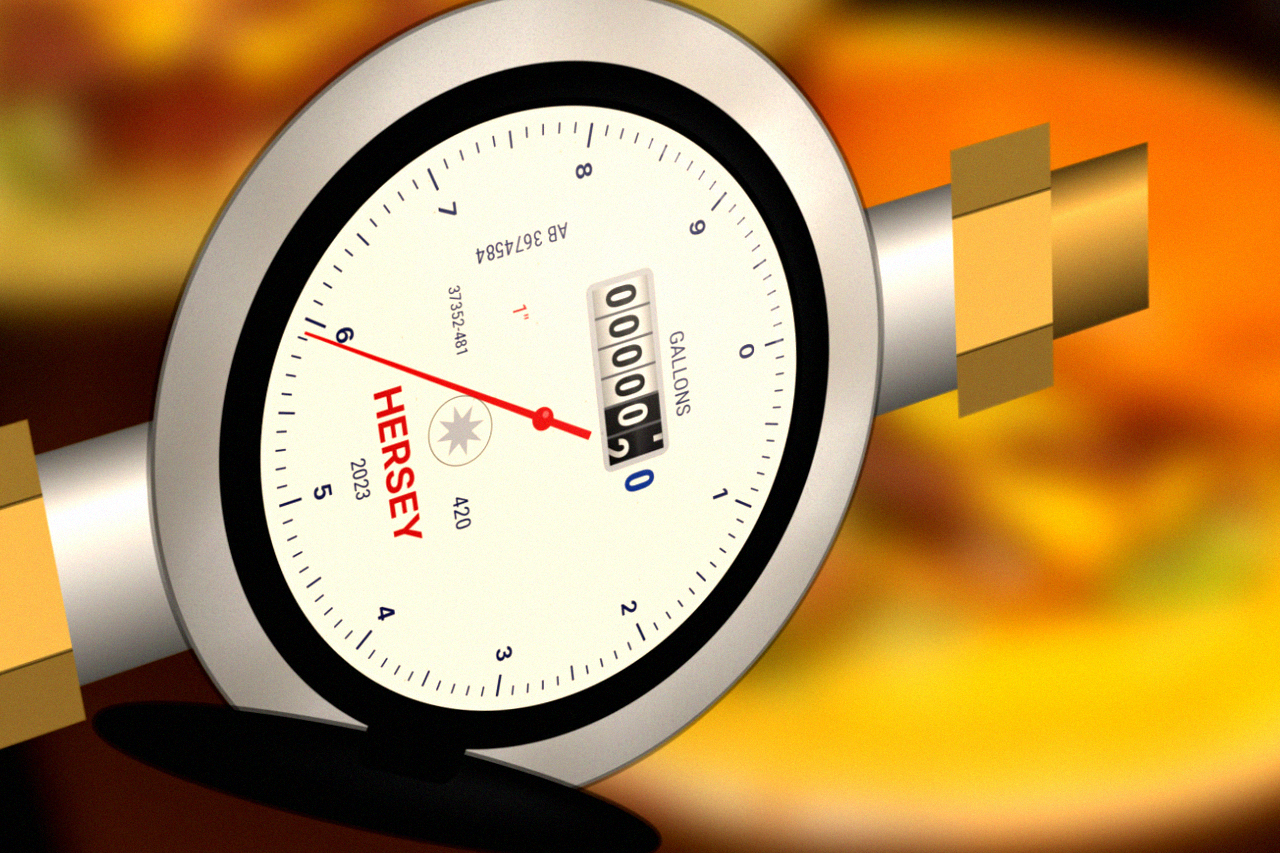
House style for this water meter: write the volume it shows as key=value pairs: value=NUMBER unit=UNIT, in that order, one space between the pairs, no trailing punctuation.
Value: value=15.9 unit=gal
